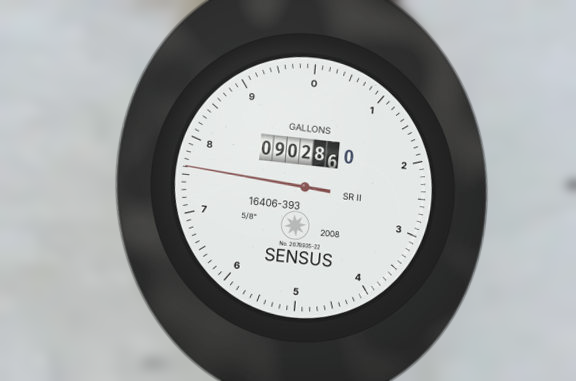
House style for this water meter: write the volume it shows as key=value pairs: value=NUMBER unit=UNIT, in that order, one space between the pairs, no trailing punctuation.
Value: value=902857.6 unit=gal
